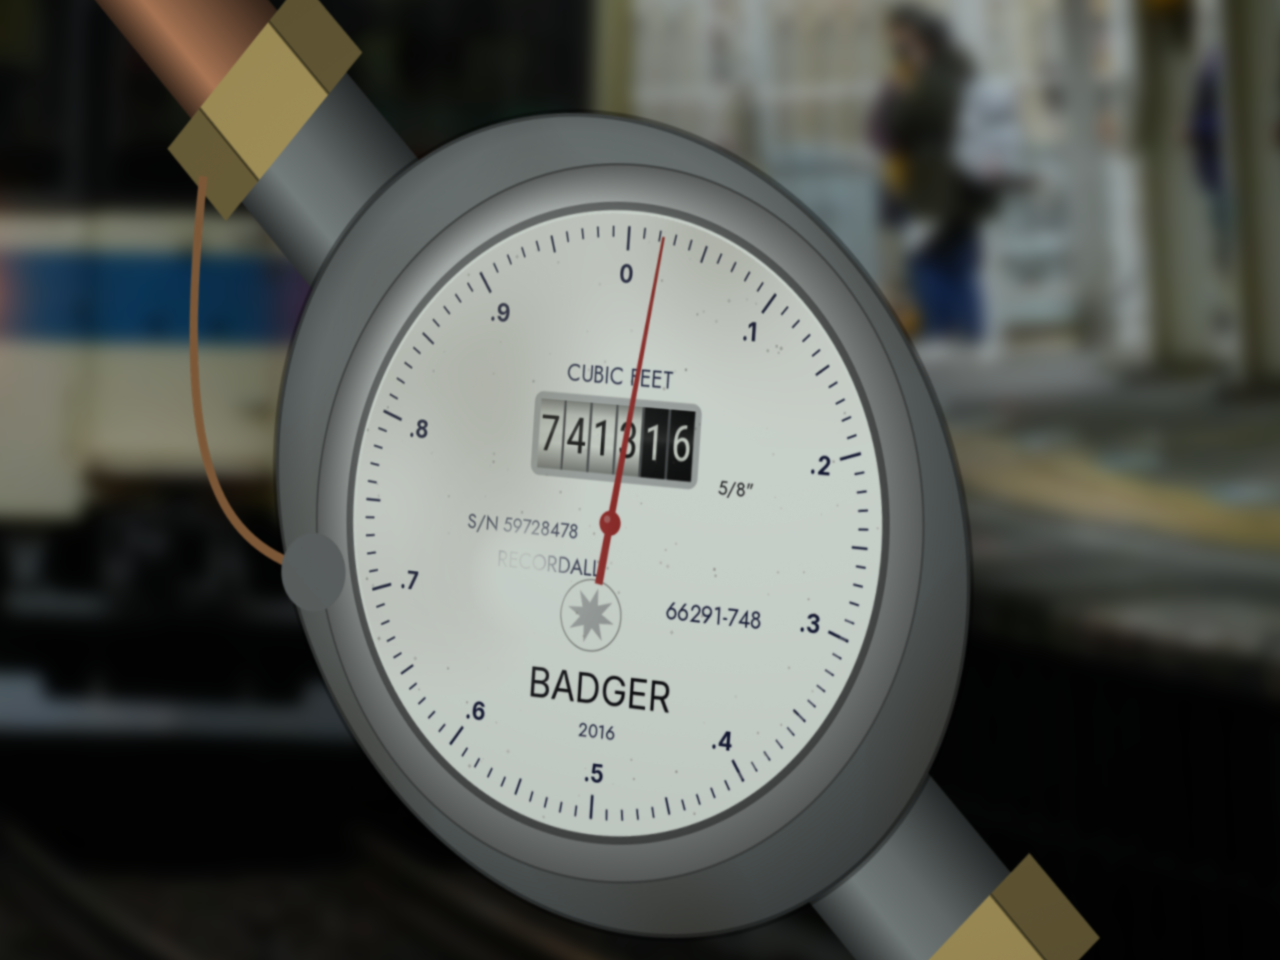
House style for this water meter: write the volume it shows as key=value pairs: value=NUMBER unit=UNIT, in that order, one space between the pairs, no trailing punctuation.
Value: value=741316.02 unit=ft³
